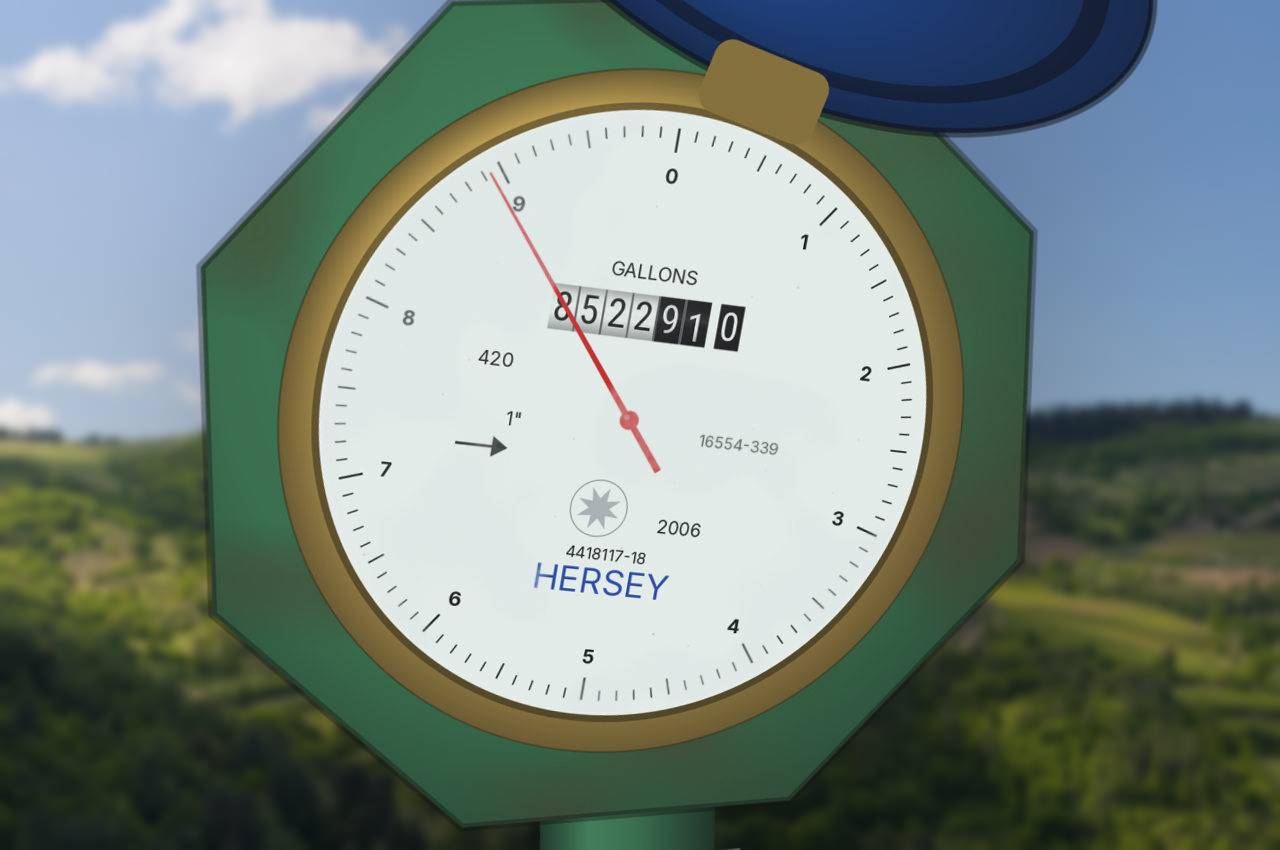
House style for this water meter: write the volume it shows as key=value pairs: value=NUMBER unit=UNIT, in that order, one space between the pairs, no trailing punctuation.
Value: value=8522908.9 unit=gal
